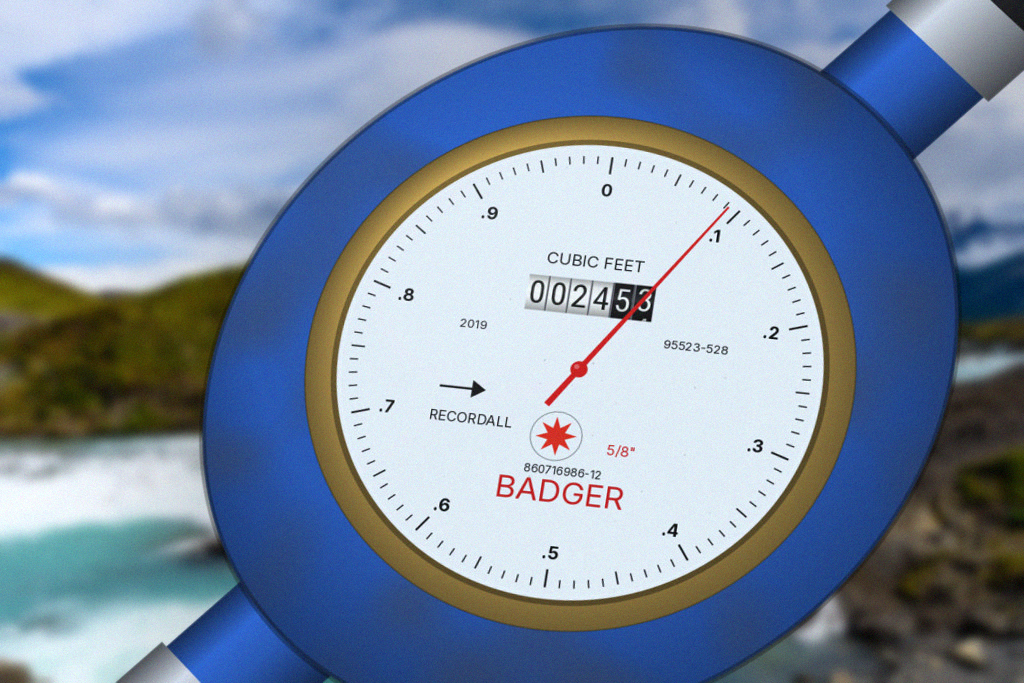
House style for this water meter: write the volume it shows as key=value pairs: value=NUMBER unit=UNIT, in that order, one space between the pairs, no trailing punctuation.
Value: value=2453.09 unit=ft³
